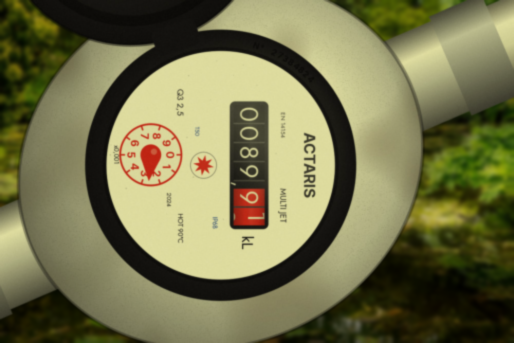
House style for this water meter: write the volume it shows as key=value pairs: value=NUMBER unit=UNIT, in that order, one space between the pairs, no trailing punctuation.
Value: value=89.912 unit=kL
